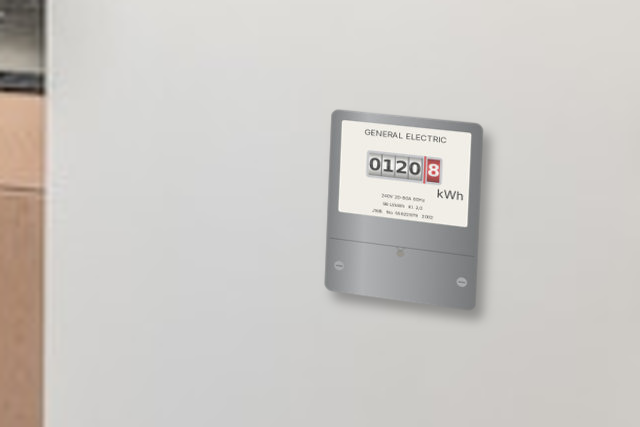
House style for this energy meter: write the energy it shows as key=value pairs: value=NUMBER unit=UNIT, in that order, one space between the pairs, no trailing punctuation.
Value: value=120.8 unit=kWh
